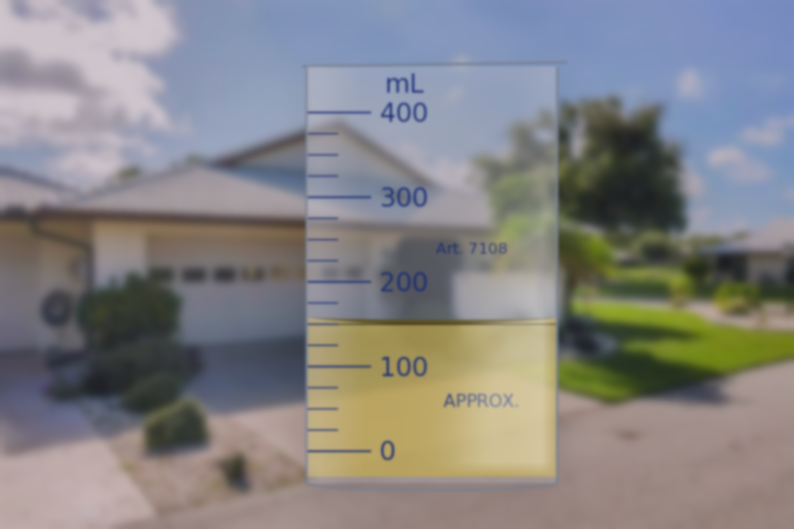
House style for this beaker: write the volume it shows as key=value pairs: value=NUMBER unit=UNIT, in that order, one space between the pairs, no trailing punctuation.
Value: value=150 unit=mL
